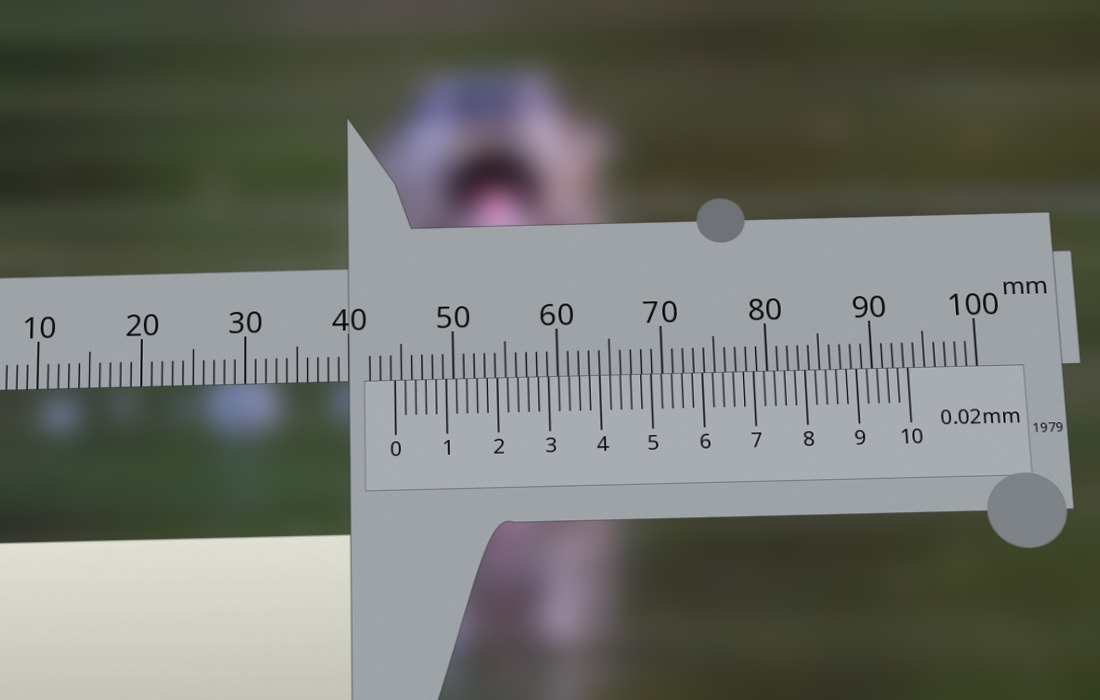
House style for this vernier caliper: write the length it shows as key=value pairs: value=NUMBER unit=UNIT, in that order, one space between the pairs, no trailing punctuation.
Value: value=44.4 unit=mm
